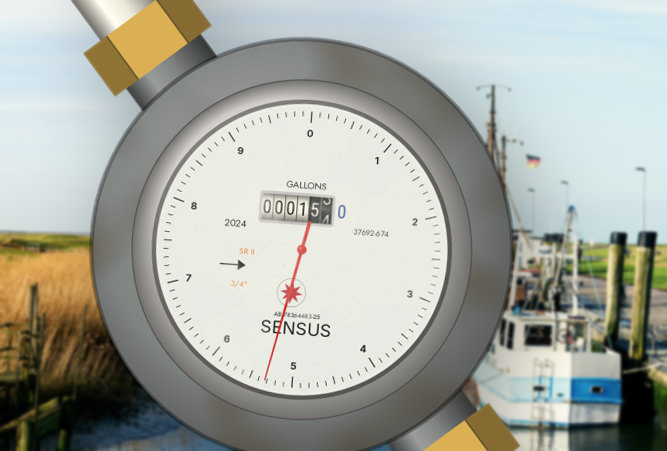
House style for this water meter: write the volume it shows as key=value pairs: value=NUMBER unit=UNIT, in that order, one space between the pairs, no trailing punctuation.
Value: value=1535.3 unit=gal
